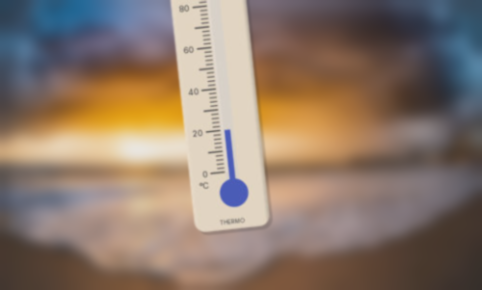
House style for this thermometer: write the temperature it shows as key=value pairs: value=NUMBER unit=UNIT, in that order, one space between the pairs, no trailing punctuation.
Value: value=20 unit=°C
